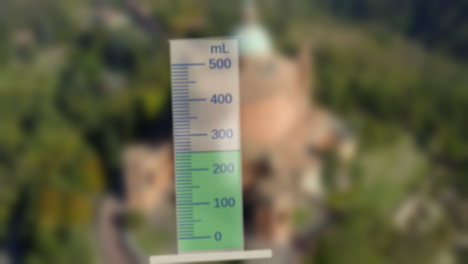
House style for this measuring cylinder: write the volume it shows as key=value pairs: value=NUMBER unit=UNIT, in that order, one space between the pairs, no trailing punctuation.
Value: value=250 unit=mL
